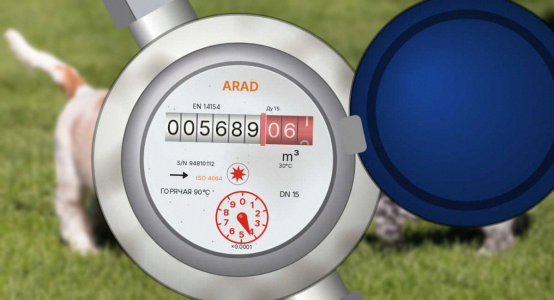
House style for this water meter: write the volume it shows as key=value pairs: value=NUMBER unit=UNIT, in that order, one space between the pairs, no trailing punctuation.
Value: value=5689.0614 unit=m³
